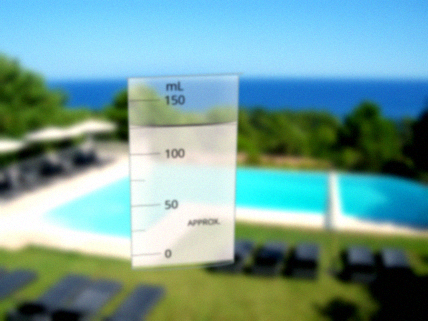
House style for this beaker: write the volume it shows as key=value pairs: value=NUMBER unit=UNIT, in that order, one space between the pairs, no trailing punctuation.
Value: value=125 unit=mL
